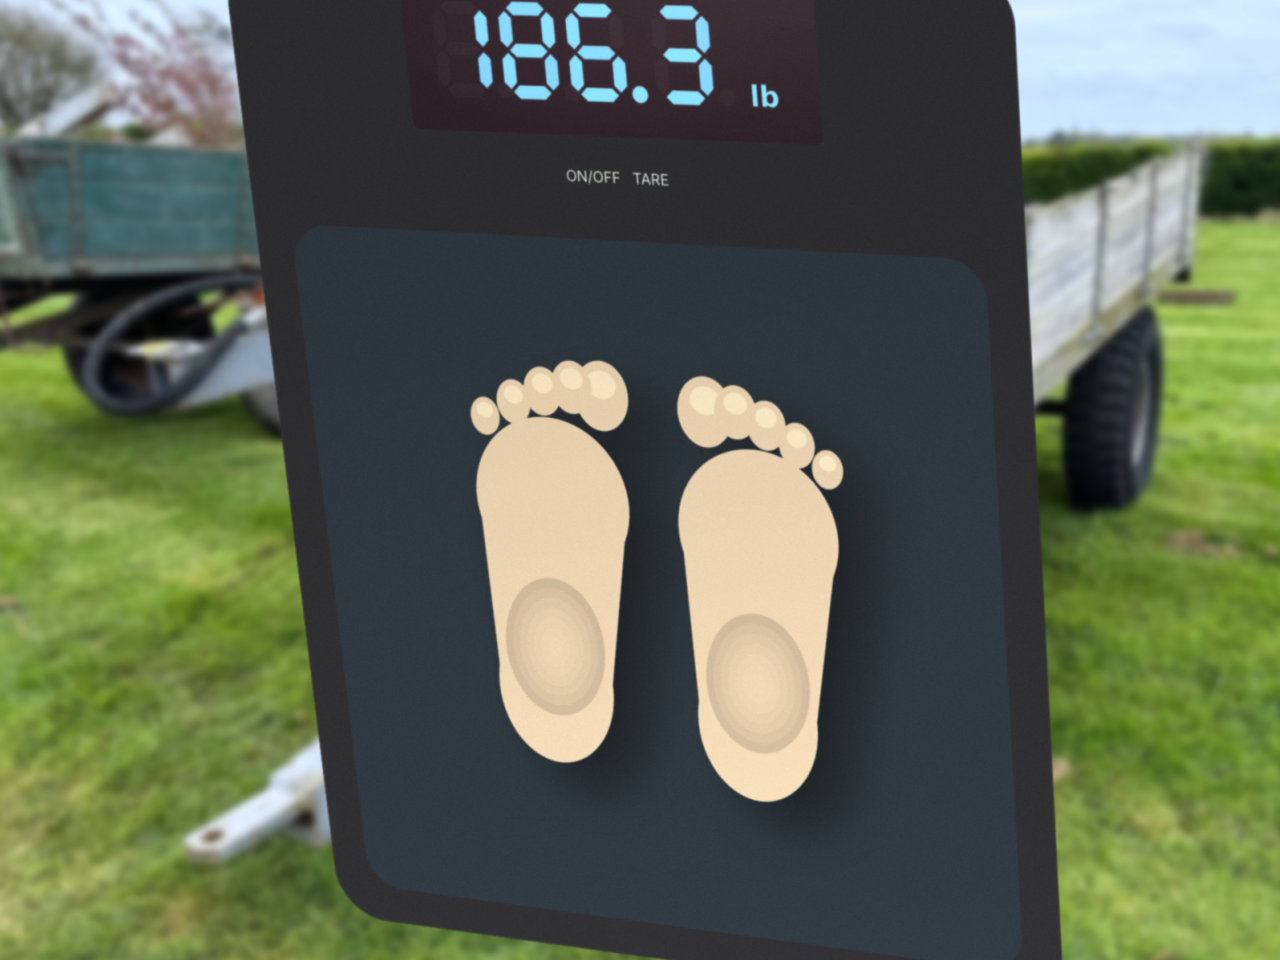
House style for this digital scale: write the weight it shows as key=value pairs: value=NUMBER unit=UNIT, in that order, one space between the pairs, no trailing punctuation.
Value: value=186.3 unit=lb
